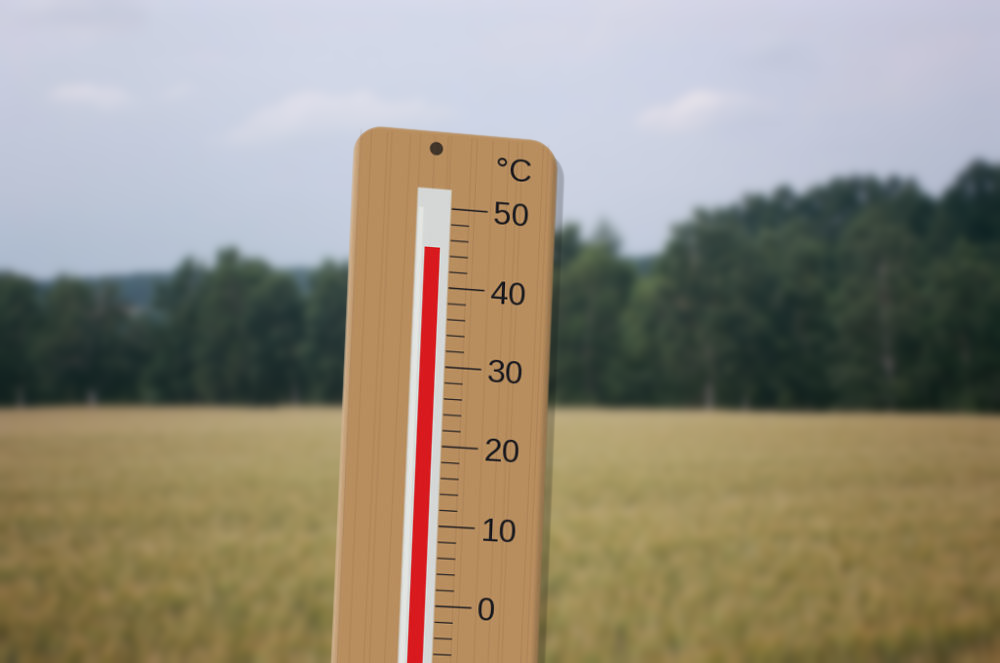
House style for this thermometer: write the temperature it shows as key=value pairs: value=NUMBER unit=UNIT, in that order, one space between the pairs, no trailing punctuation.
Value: value=45 unit=°C
